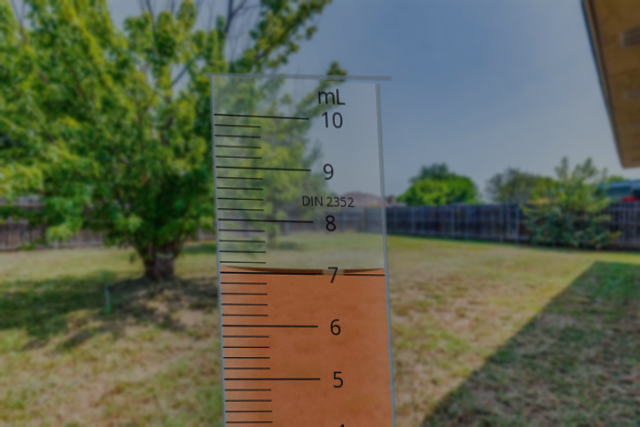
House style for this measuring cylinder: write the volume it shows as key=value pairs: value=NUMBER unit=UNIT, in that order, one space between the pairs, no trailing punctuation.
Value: value=7 unit=mL
